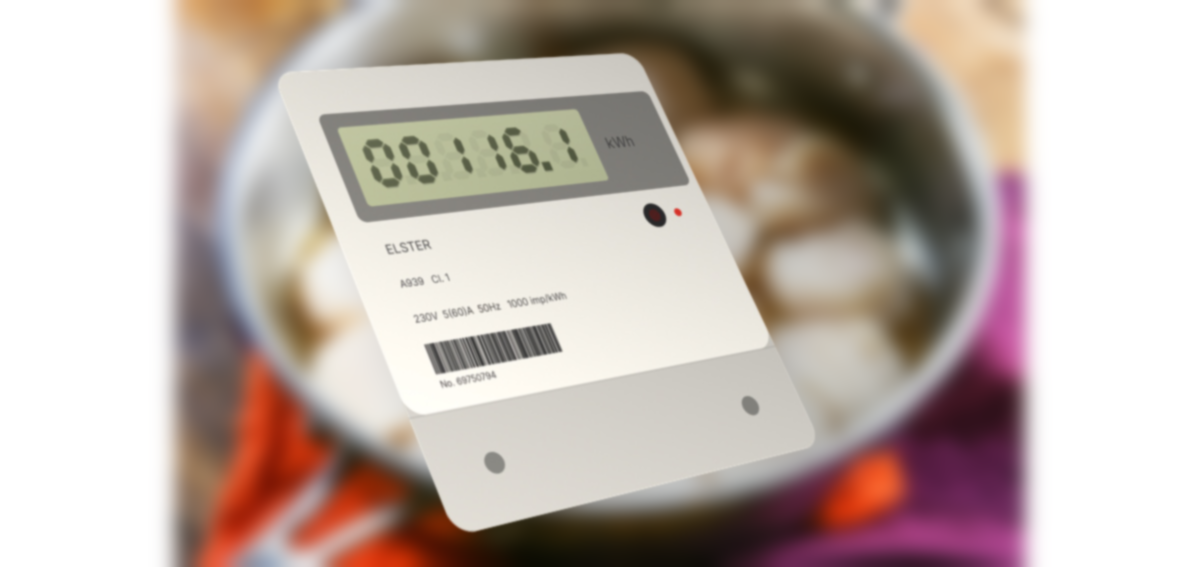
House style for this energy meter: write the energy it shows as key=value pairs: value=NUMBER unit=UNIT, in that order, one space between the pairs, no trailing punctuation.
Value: value=116.1 unit=kWh
